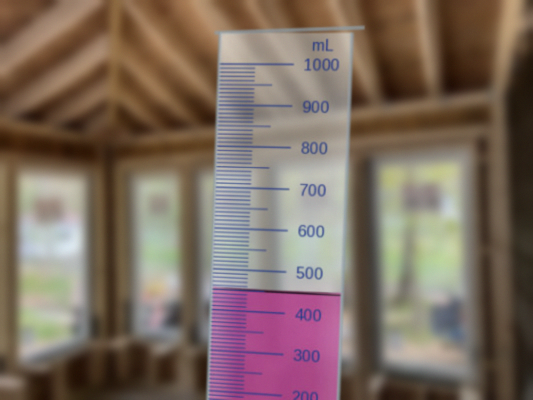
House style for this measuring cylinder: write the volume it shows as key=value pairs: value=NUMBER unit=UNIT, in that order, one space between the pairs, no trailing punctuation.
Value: value=450 unit=mL
